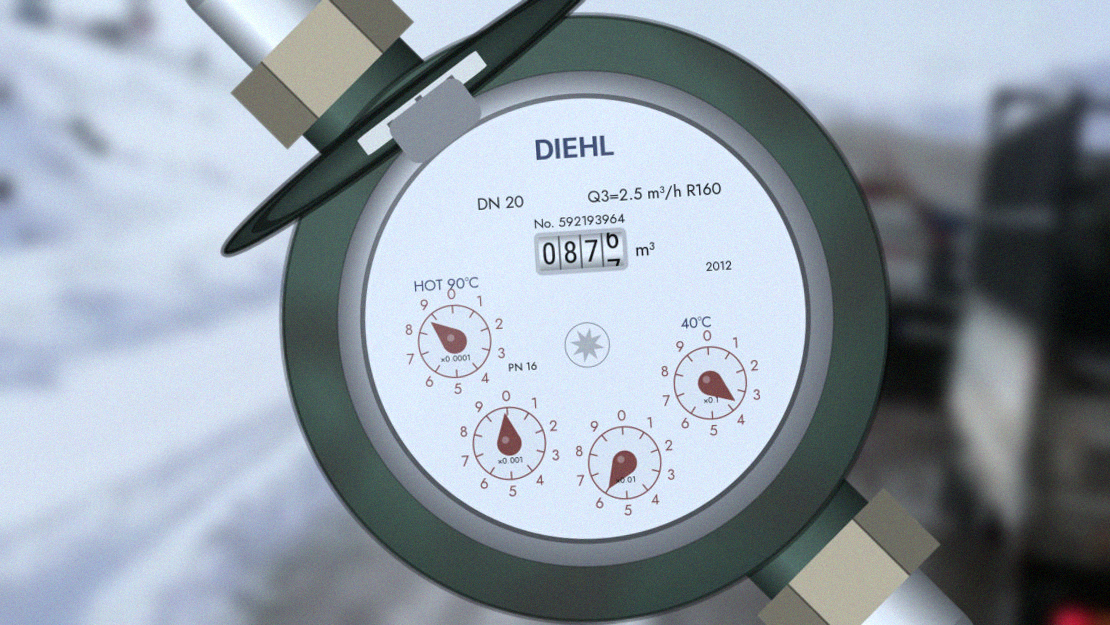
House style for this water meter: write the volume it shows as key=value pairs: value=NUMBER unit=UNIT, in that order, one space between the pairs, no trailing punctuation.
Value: value=876.3598 unit=m³
